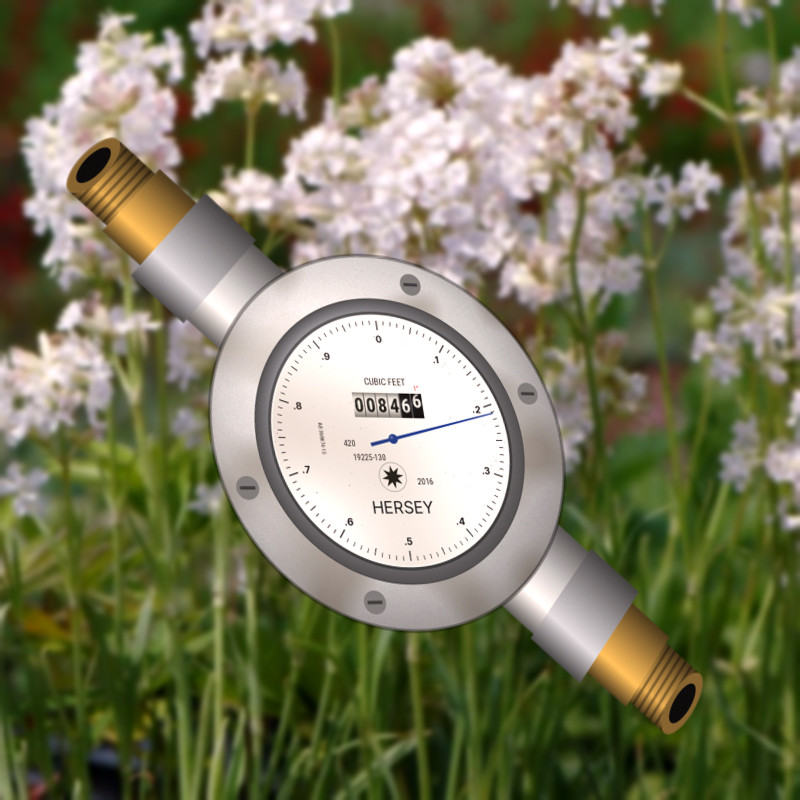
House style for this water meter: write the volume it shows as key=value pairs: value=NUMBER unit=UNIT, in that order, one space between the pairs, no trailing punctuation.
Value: value=8466.21 unit=ft³
